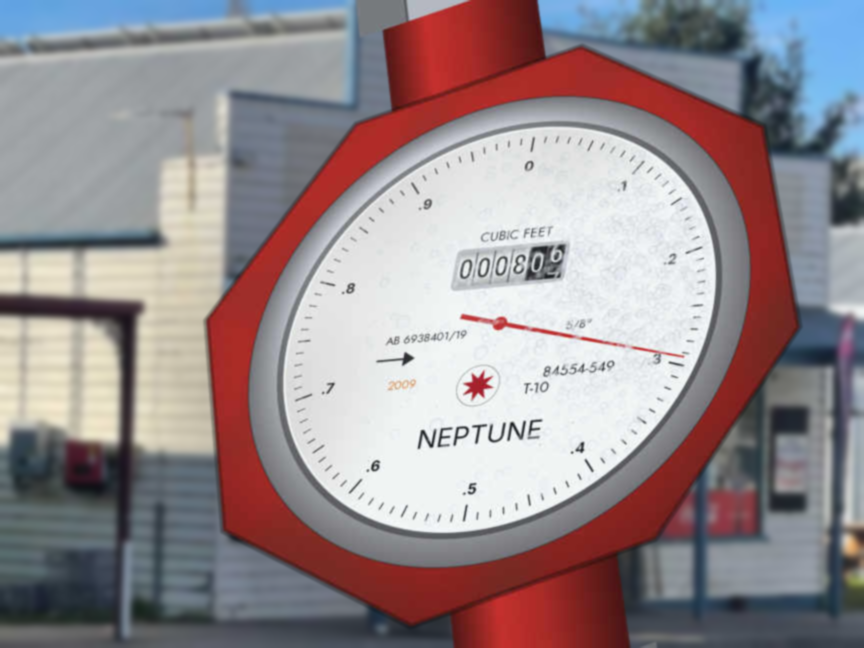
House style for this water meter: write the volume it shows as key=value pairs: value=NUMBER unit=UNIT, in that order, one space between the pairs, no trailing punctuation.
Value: value=806.29 unit=ft³
